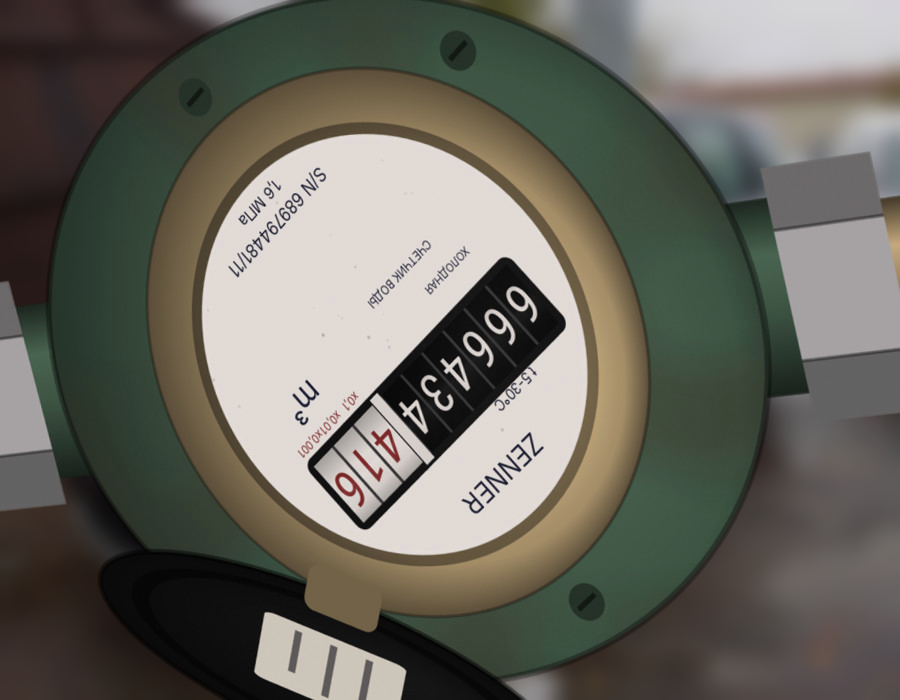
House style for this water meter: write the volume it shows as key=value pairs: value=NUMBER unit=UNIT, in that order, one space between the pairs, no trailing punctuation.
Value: value=666434.416 unit=m³
